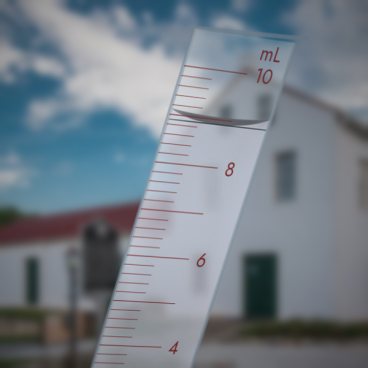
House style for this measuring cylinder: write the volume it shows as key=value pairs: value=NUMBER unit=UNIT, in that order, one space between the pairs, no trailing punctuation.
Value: value=8.9 unit=mL
